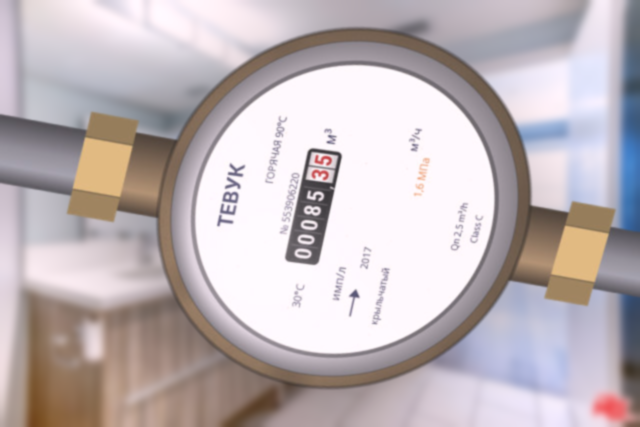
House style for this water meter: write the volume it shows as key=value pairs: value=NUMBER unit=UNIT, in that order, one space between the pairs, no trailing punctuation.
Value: value=85.35 unit=m³
